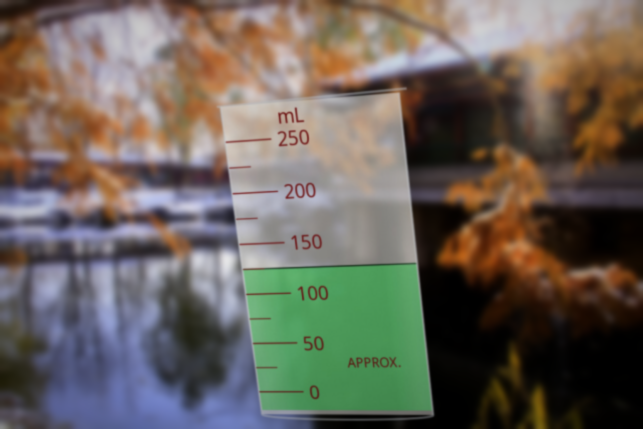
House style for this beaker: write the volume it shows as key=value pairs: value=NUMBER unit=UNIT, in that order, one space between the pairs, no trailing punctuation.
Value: value=125 unit=mL
